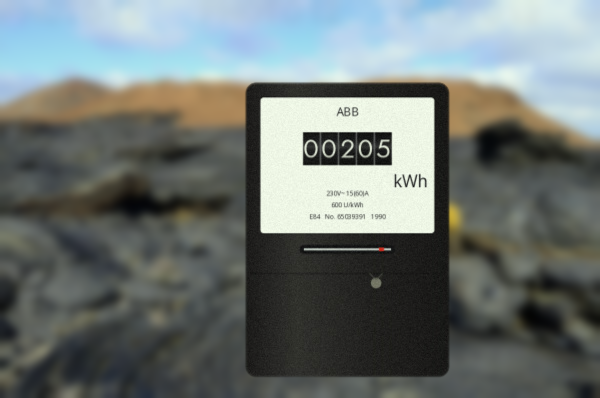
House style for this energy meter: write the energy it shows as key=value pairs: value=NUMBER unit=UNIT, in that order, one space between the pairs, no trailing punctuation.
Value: value=205 unit=kWh
